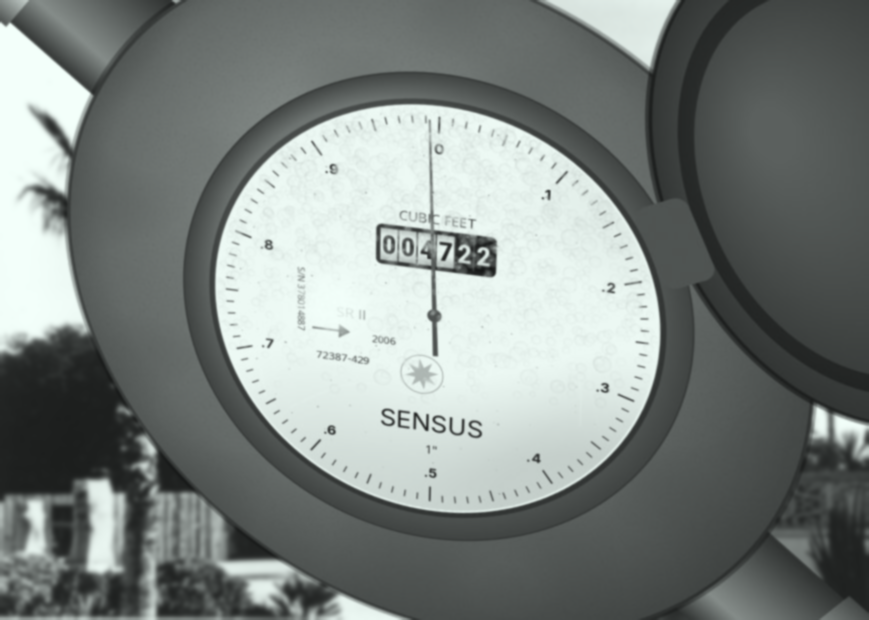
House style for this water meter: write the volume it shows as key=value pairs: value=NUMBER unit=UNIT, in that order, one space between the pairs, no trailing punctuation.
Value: value=4721.99 unit=ft³
